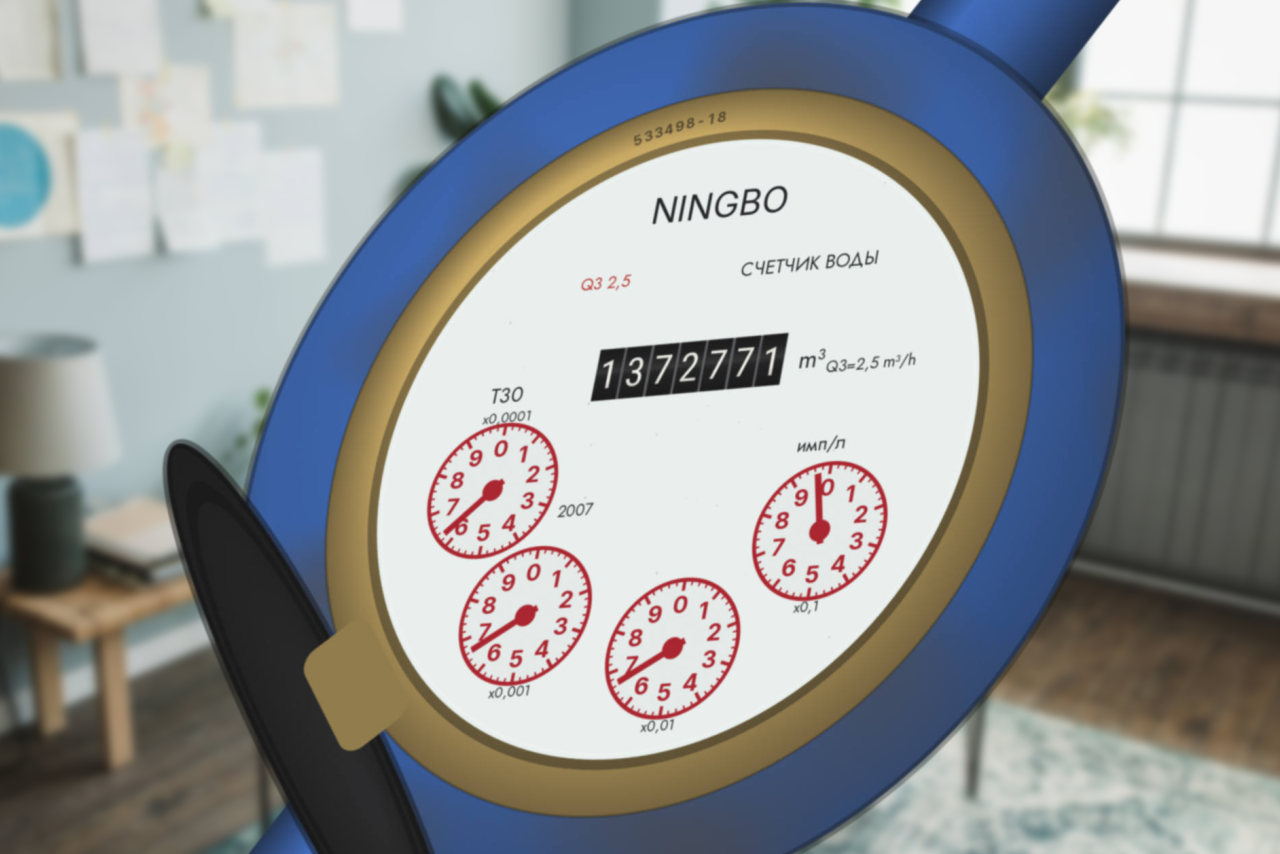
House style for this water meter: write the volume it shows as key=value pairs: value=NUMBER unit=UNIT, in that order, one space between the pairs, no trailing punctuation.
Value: value=1372770.9666 unit=m³
